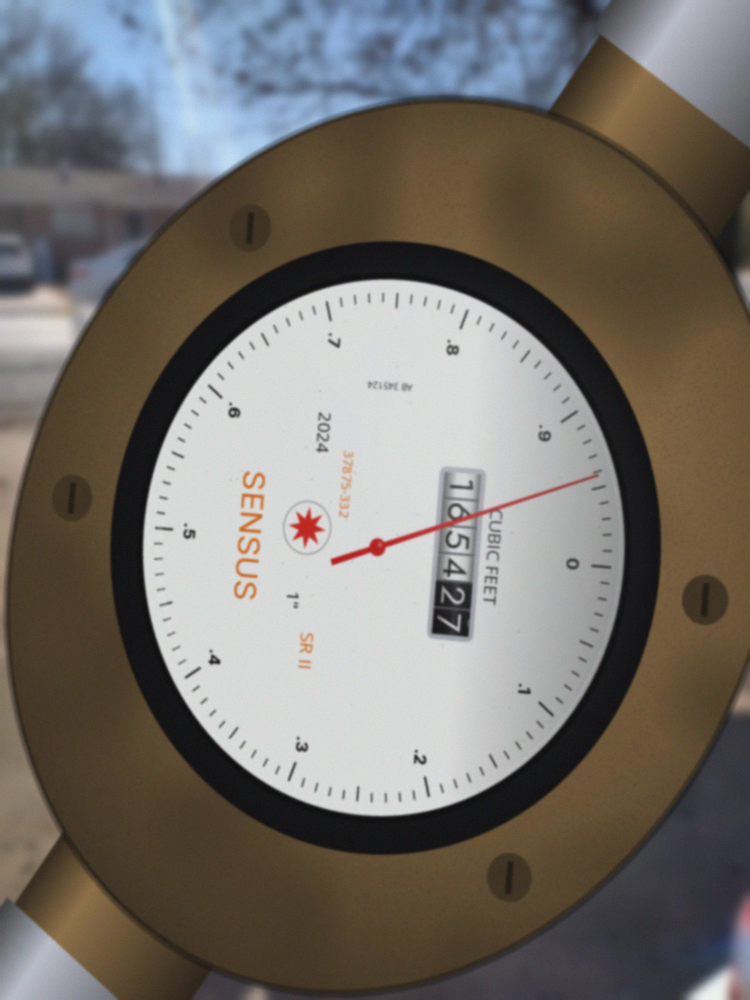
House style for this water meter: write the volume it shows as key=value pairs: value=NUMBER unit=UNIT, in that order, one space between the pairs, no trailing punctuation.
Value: value=165426.94 unit=ft³
